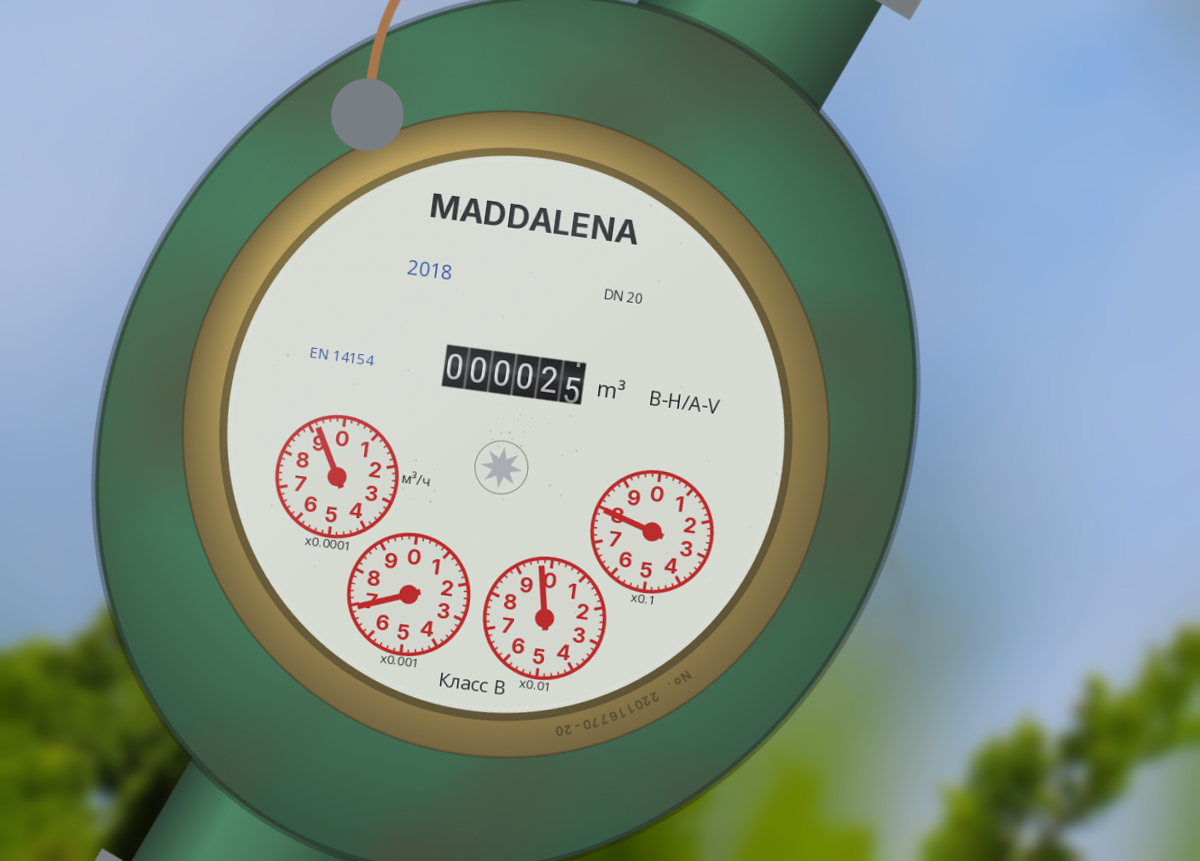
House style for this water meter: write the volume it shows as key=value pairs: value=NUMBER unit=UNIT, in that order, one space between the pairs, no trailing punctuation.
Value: value=24.7969 unit=m³
